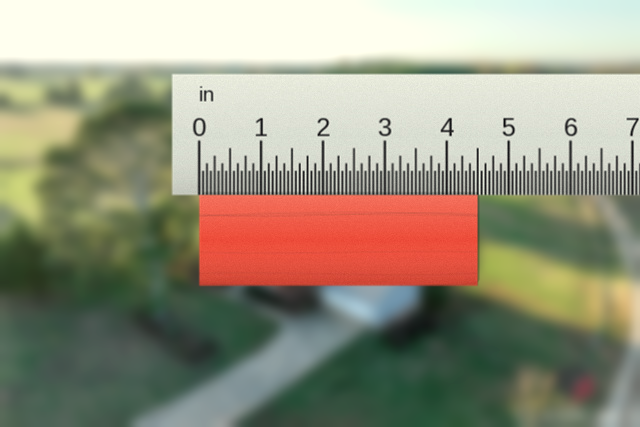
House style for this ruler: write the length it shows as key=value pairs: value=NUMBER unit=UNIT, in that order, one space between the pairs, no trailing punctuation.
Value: value=4.5 unit=in
